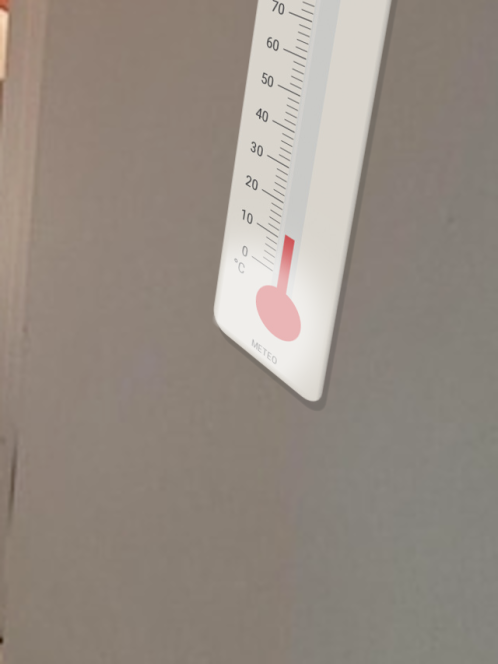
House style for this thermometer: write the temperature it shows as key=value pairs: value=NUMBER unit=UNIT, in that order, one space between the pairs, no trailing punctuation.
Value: value=12 unit=°C
